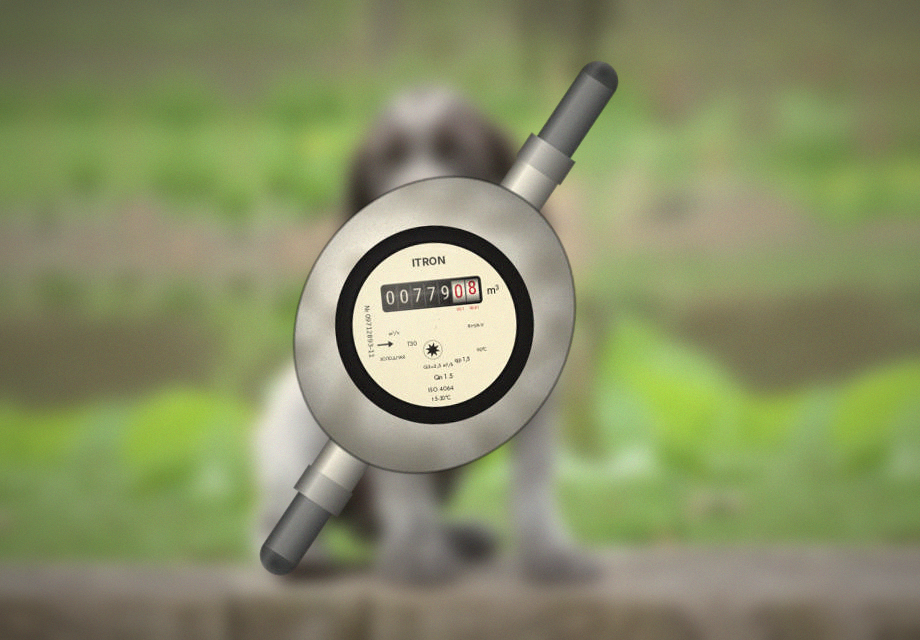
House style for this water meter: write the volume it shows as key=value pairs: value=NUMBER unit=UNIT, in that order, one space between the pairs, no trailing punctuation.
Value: value=779.08 unit=m³
